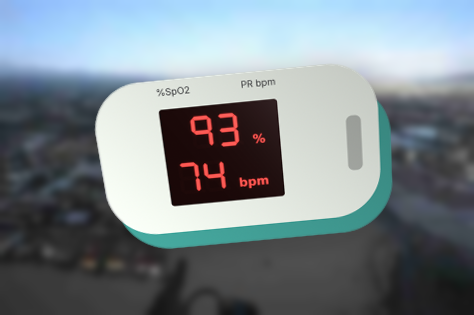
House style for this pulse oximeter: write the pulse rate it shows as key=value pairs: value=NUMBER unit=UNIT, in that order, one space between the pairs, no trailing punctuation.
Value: value=74 unit=bpm
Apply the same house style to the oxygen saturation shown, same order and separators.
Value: value=93 unit=%
